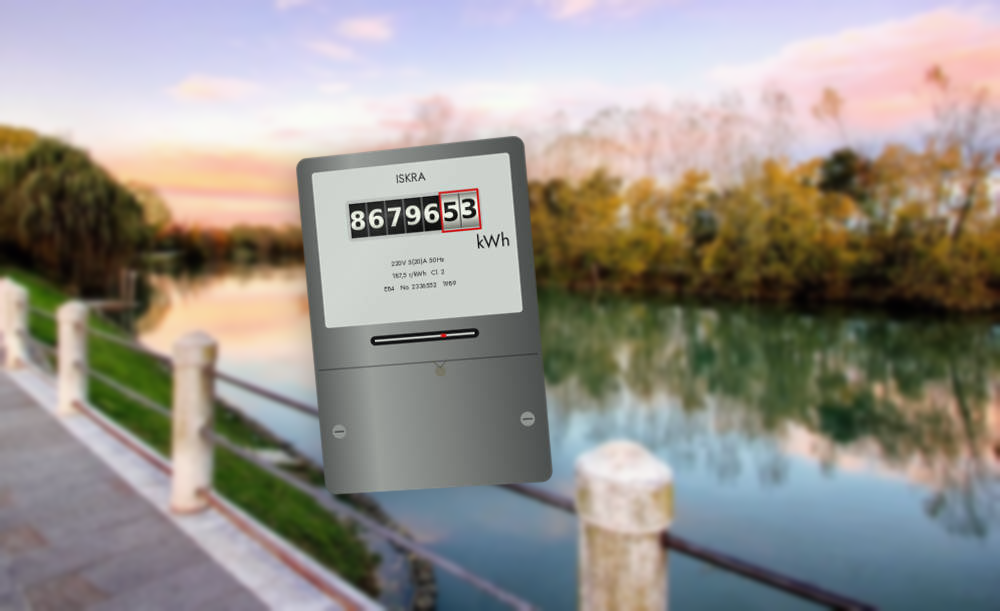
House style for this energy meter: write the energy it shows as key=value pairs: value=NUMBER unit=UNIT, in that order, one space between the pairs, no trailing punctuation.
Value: value=86796.53 unit=kWh
